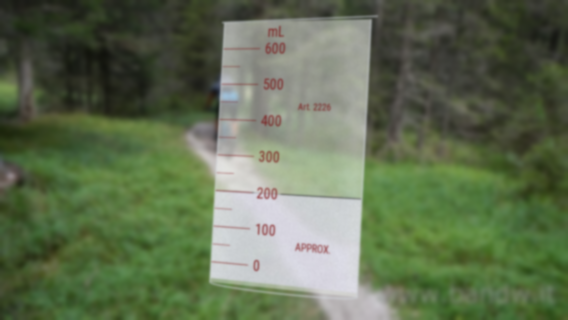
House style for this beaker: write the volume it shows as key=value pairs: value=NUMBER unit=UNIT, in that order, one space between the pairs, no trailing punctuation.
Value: value=200 unit=mL
